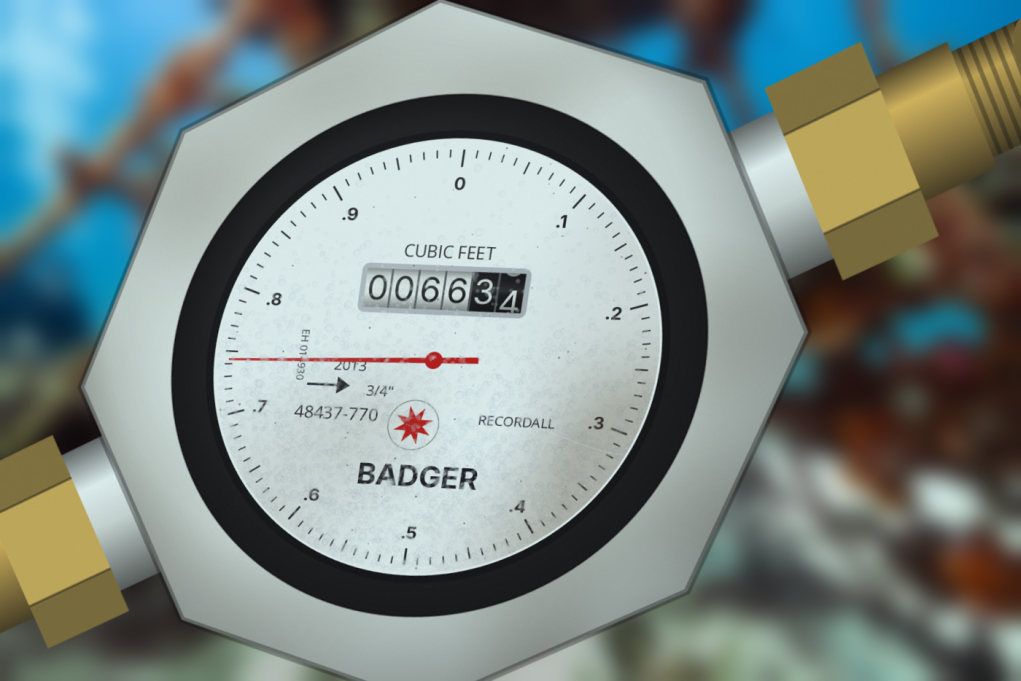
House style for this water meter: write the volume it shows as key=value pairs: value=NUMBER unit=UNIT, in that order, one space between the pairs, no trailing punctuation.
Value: value=6633.74 unit=ft³
